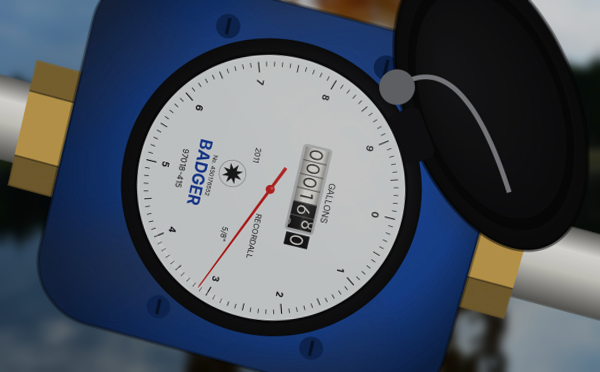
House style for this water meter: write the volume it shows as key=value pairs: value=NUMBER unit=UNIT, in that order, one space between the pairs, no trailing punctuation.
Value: value=1683.1 unit=gal
